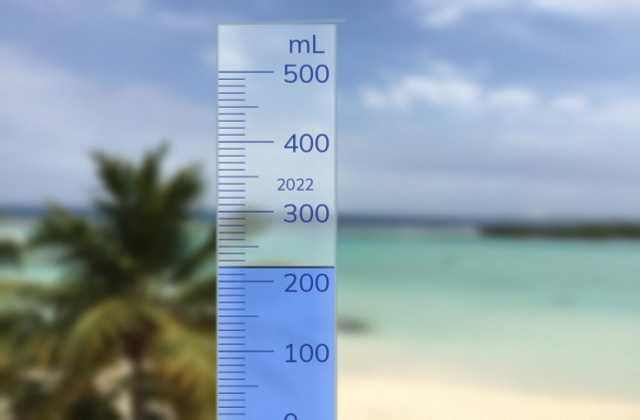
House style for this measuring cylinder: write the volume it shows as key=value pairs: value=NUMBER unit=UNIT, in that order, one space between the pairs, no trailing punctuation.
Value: value=220 unit=mL
